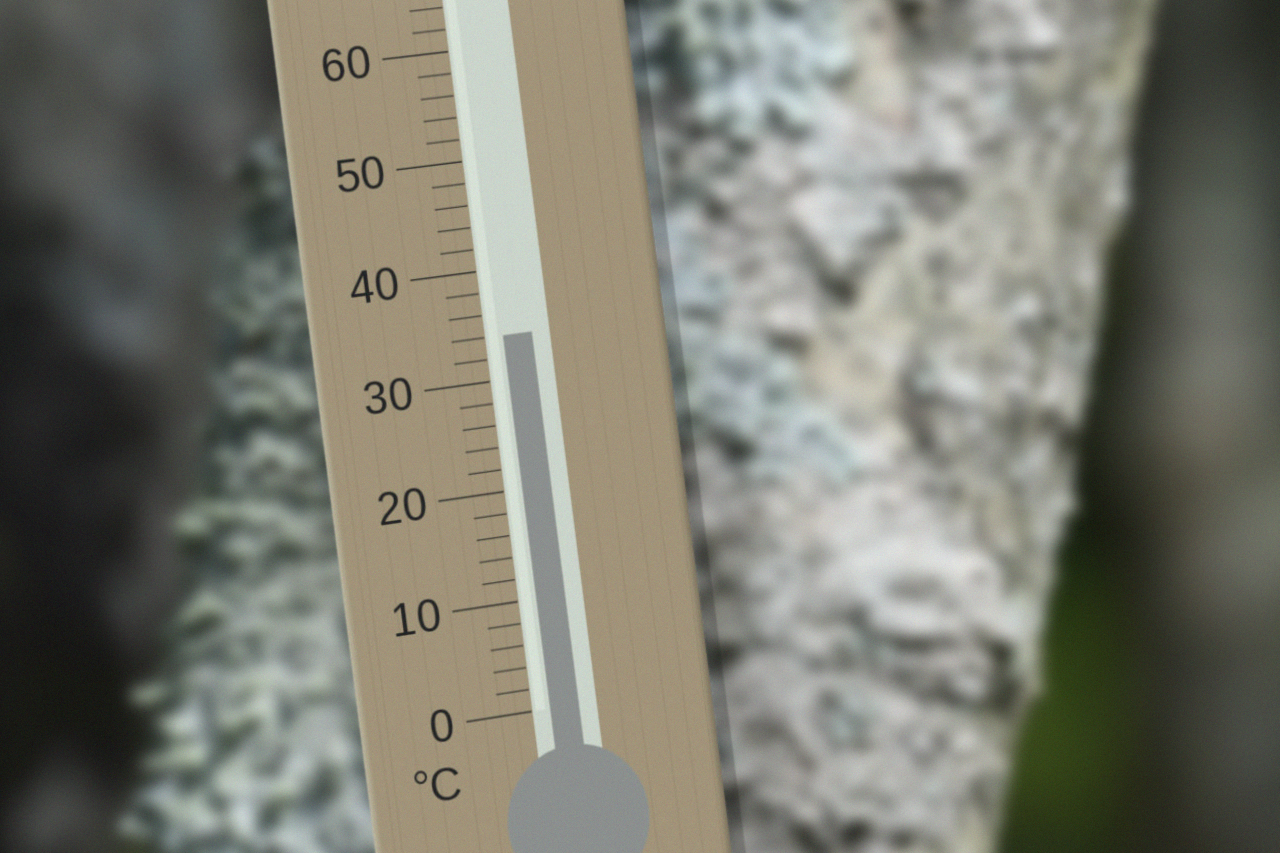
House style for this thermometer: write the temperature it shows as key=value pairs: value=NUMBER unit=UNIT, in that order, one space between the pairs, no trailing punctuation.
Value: value=34 unit=°C
